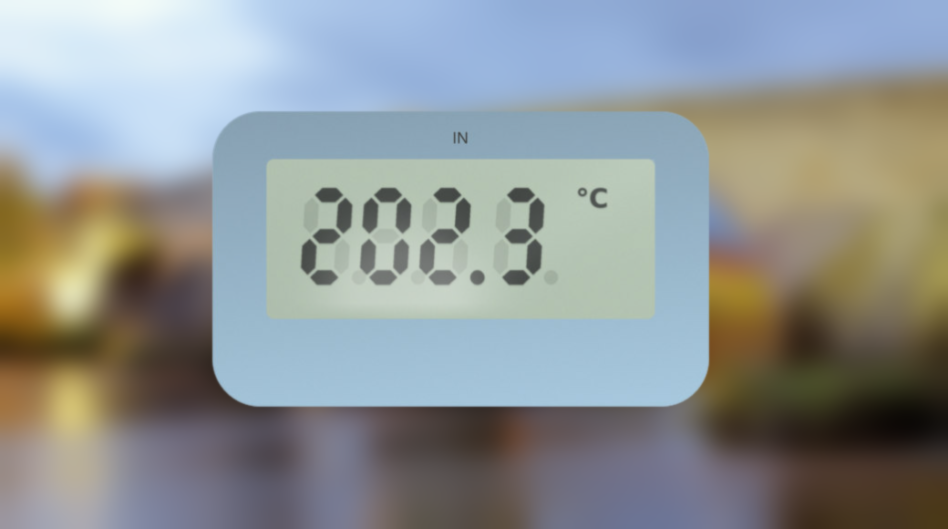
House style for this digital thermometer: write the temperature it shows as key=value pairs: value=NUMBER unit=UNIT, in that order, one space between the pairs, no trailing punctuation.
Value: value=202.3 unit=°C
